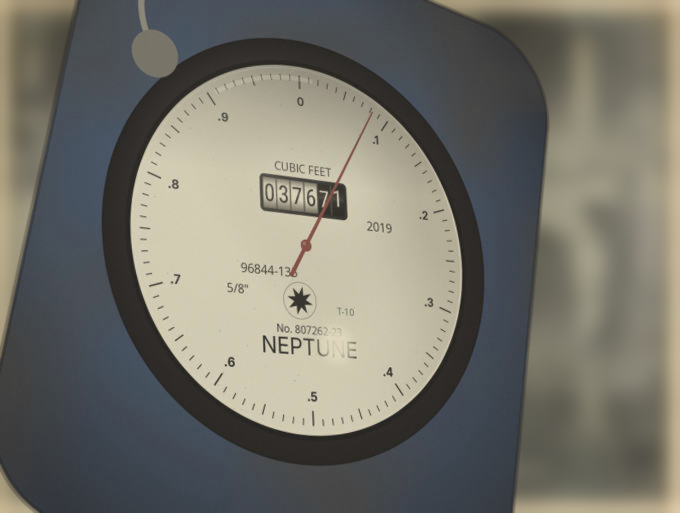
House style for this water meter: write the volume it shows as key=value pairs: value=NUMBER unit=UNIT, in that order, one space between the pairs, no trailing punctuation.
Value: value=37671.08 unit=ft³
